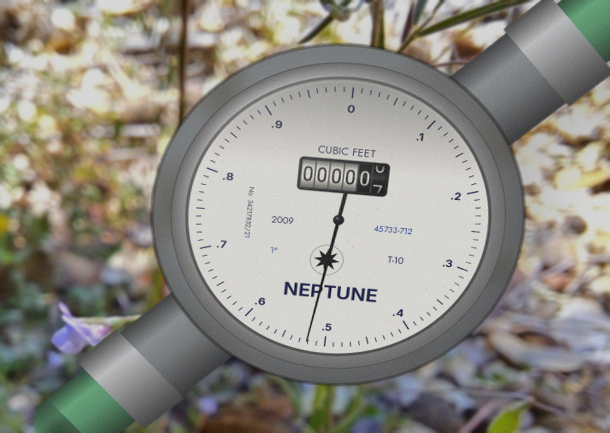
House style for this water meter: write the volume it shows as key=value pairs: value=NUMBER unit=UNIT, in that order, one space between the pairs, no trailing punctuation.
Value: value=6.52 unit=ft³
